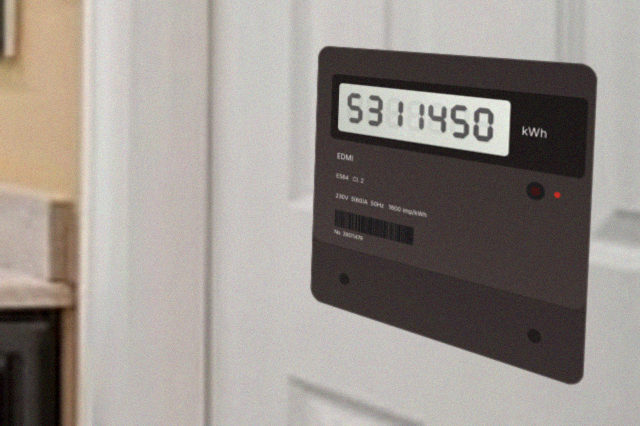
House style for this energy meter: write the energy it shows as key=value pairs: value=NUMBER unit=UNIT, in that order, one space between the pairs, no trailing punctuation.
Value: value=5311450 unit=kWh
